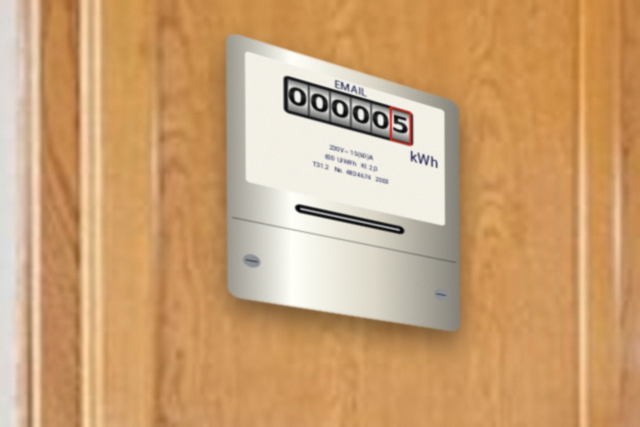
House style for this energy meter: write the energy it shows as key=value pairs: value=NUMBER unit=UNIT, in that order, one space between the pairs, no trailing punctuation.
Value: value=0.5 unit=kWh
